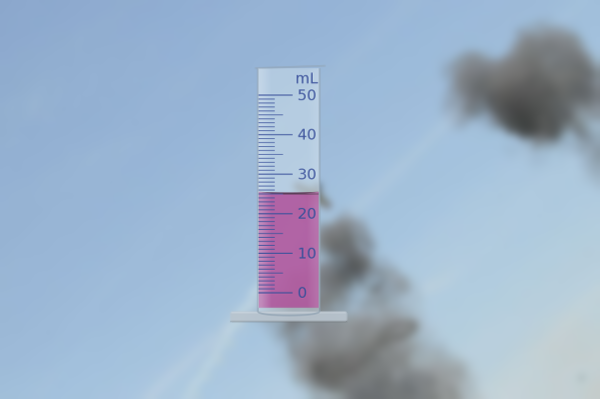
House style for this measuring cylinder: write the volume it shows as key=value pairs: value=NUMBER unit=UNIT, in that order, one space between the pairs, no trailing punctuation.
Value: value=25 unit=mL
